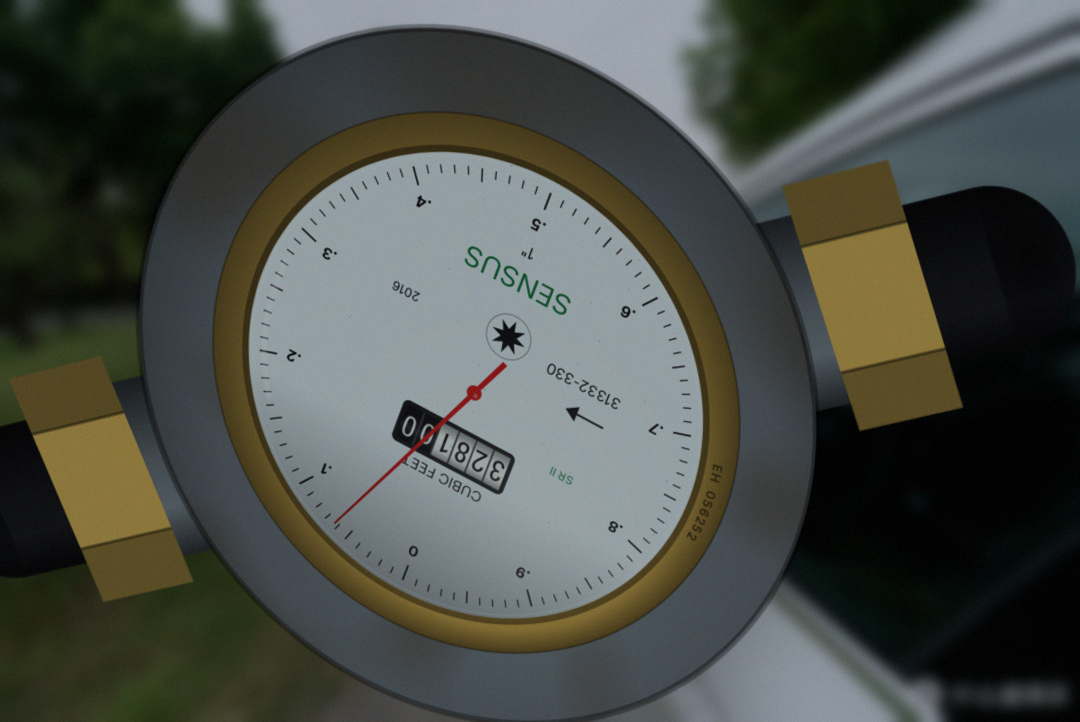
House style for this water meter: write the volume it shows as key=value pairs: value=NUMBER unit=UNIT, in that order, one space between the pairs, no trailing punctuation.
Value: value=328100.06 unit=ft³
